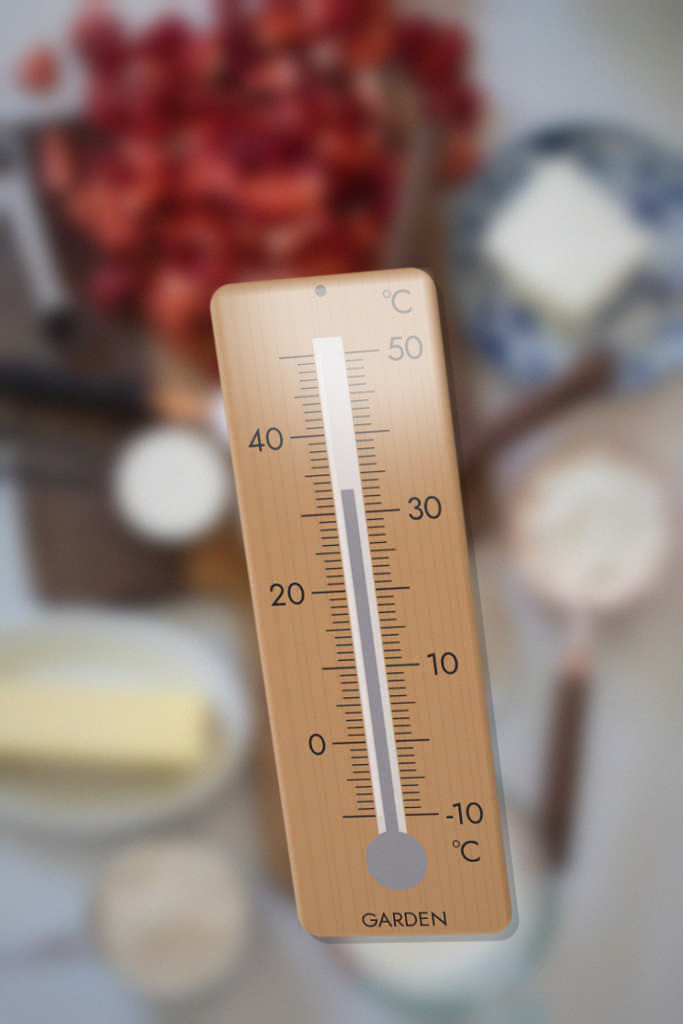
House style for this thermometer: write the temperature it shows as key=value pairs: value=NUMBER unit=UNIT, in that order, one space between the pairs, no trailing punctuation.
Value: value=33 unit=°C
